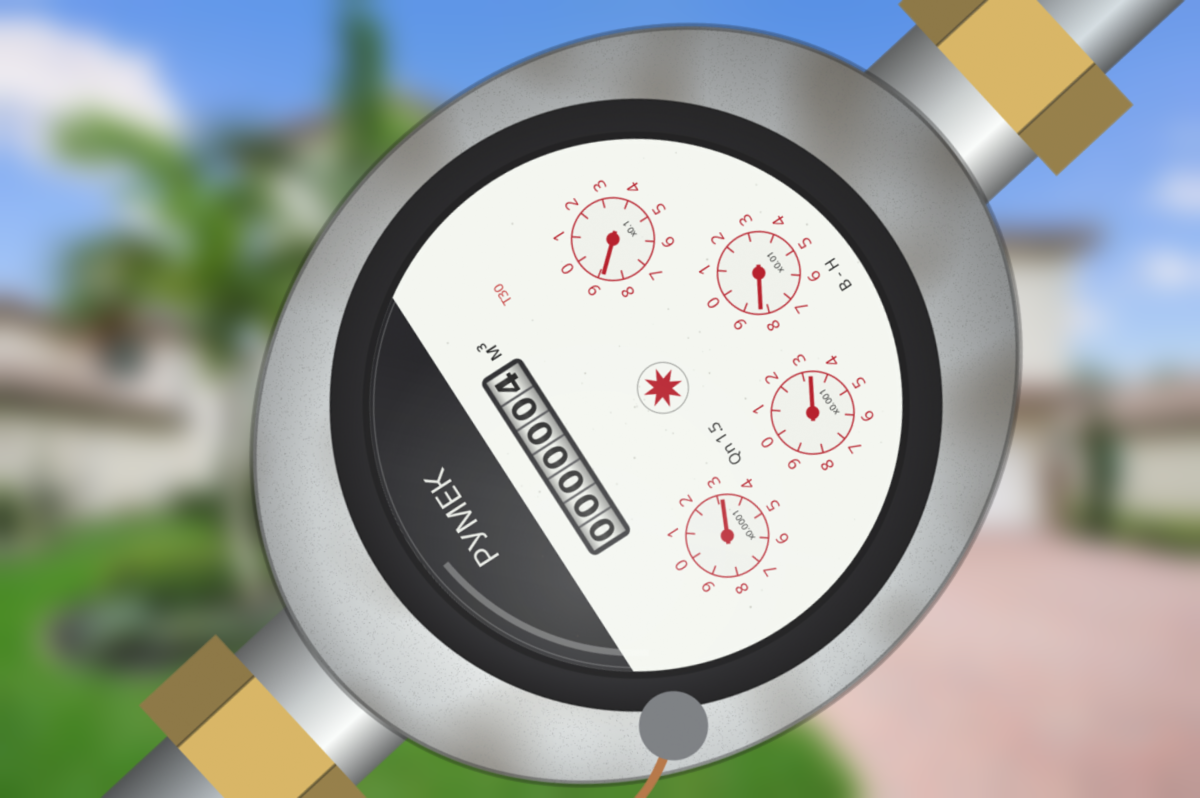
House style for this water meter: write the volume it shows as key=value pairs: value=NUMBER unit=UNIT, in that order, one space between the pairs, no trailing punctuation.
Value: value=4.8833 unit=m³
